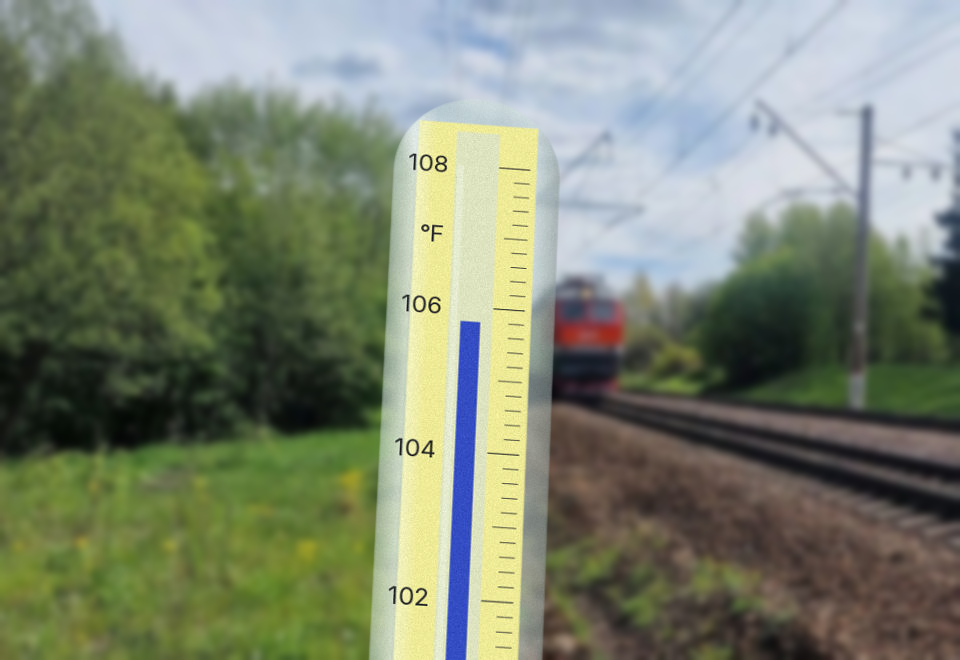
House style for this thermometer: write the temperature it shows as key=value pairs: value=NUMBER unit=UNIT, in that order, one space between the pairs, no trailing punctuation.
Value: value=105.8 unit=°F
